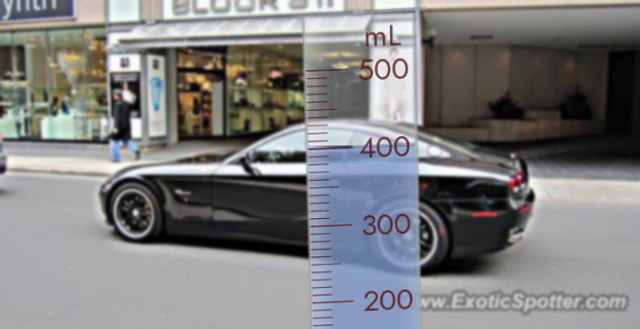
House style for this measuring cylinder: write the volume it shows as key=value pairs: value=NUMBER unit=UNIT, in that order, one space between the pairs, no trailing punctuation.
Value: value=400 unit=mL
